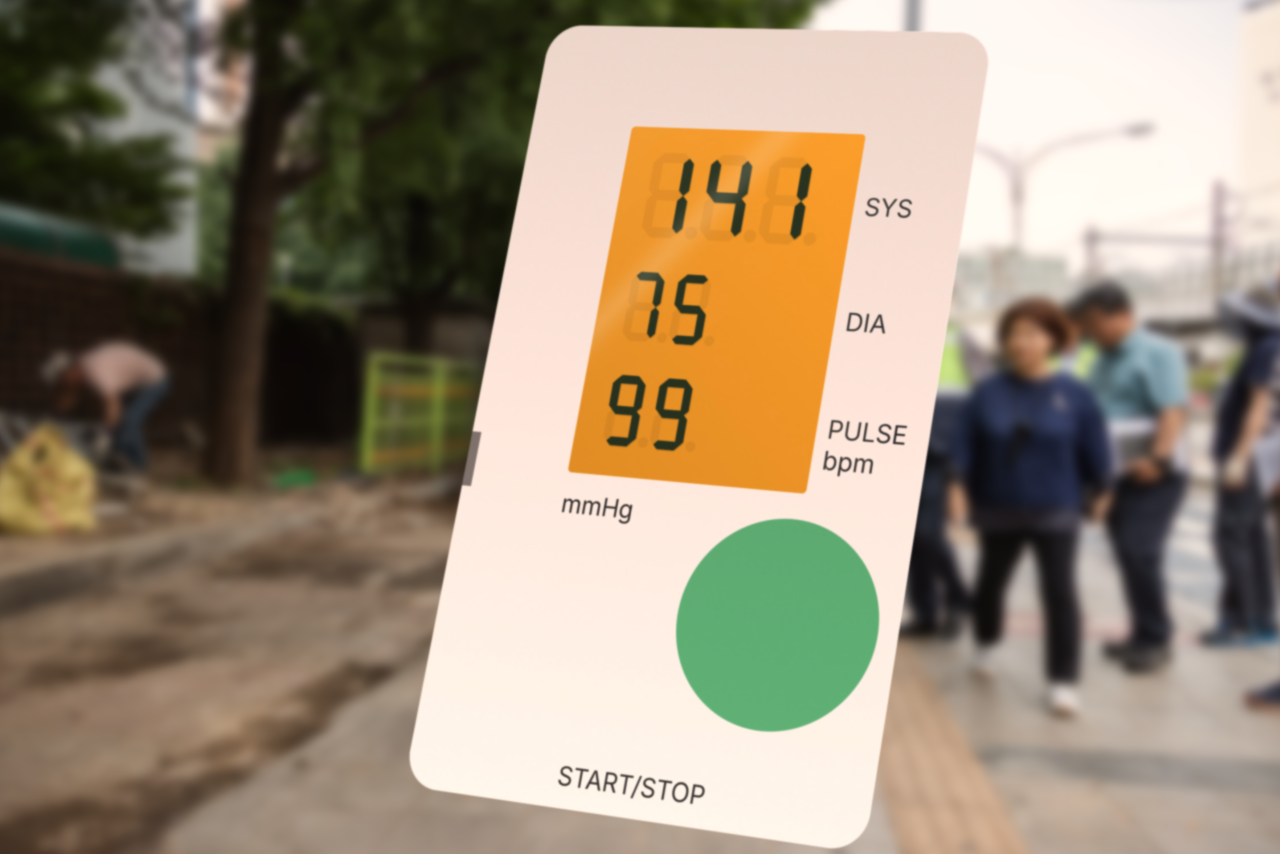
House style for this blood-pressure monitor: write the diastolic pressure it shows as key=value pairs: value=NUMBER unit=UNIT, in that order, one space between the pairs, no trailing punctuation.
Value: value=75 unit=mmHg
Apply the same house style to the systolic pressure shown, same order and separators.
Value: value=141 unit=mmHg
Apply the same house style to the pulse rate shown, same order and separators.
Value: value=99 unit=bpm
